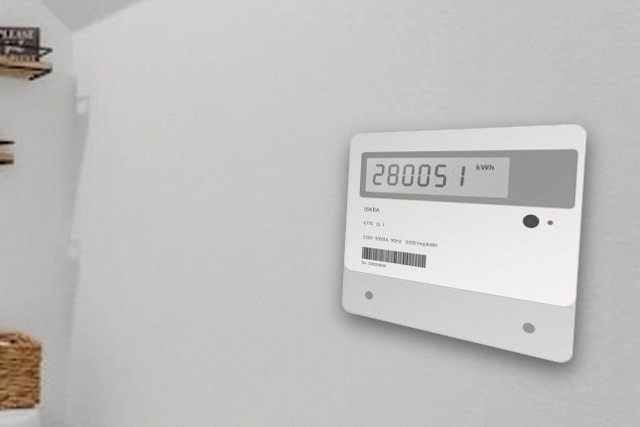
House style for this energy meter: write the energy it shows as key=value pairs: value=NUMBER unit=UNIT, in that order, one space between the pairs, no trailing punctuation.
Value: value=280051 unit=kWh
